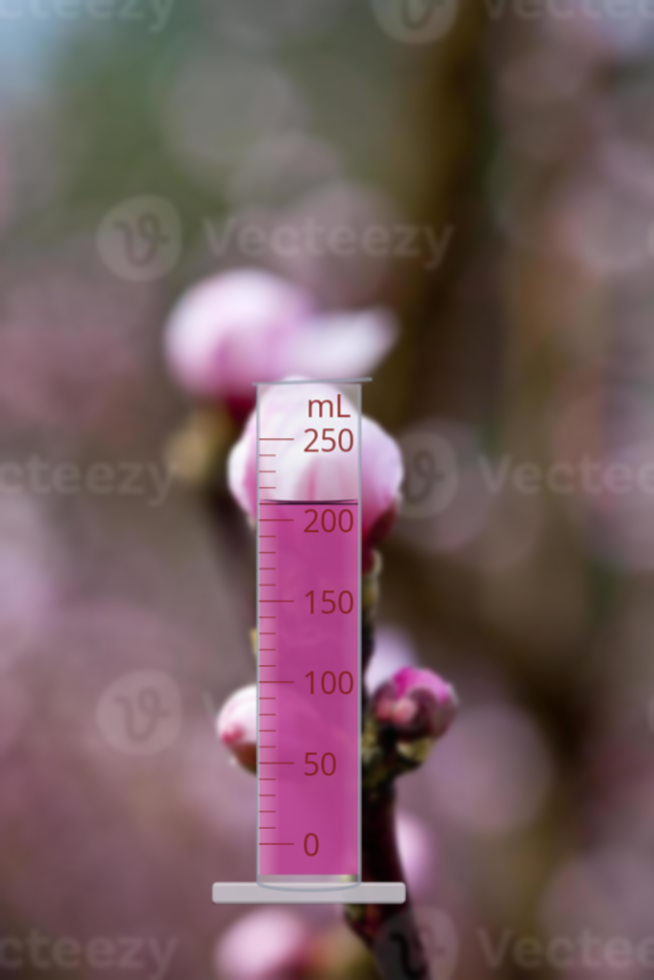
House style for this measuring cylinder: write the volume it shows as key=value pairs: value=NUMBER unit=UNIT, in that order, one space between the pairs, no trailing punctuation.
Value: value=210 unit=mL
